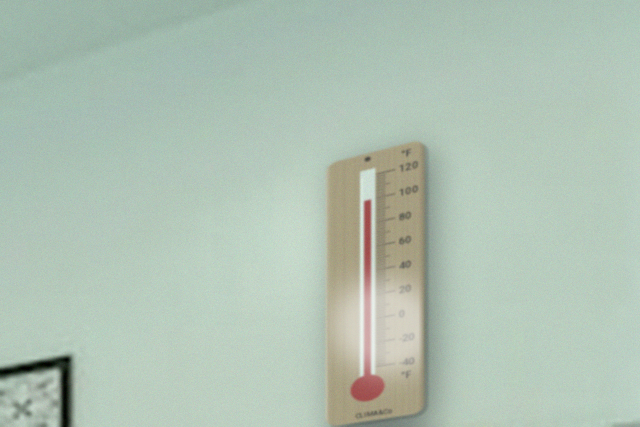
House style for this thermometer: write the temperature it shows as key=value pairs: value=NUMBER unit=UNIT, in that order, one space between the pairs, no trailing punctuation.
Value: value=100 unit=°F
